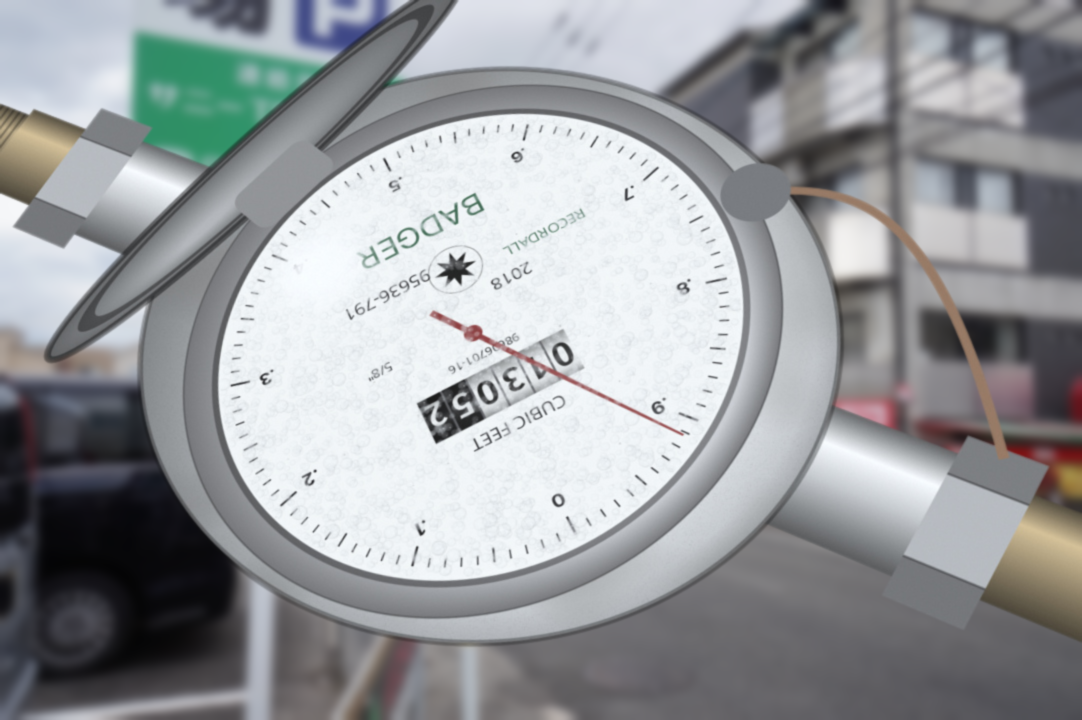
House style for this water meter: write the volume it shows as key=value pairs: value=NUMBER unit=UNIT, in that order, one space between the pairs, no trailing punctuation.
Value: value=13051.91 unit=ft³
